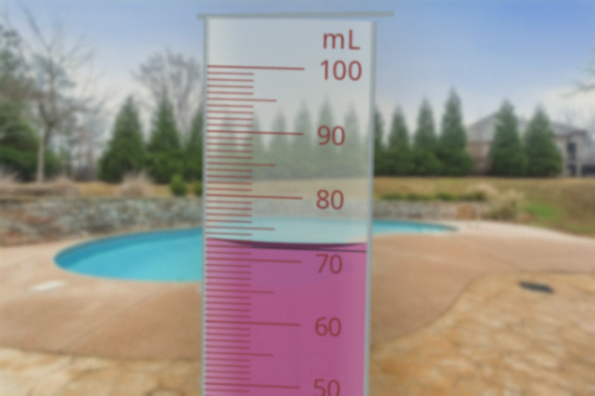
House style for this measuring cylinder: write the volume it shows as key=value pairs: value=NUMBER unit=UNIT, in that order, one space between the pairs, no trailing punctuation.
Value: value=72 unit=mL
